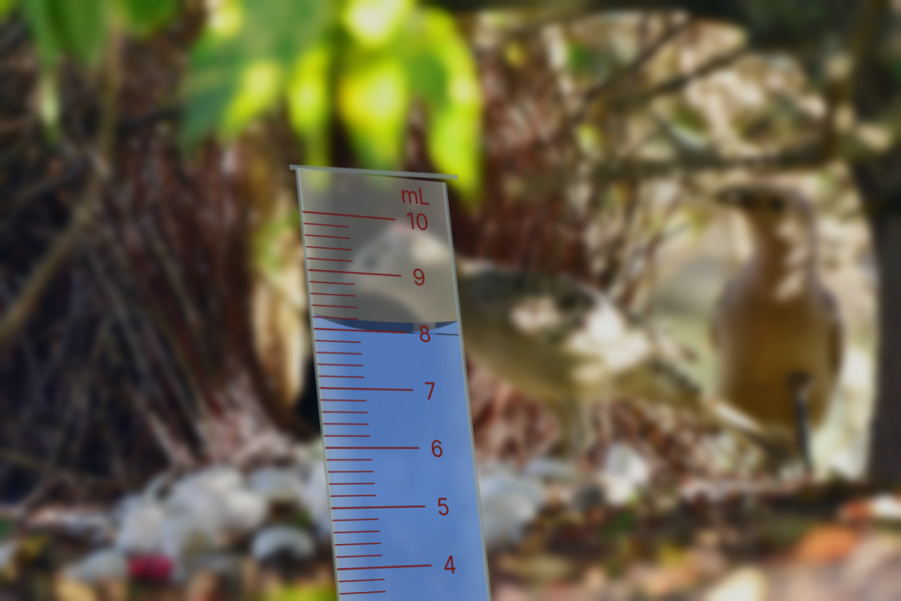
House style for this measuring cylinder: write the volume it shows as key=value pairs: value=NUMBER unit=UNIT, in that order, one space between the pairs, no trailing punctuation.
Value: value=8 unit=mL
